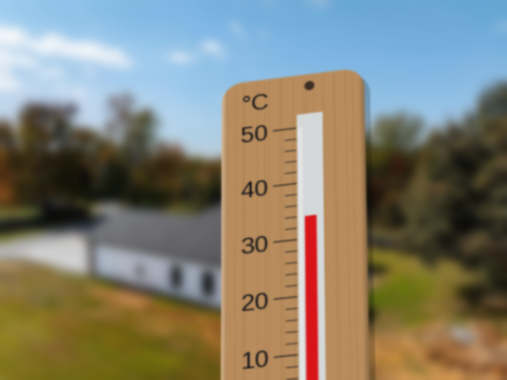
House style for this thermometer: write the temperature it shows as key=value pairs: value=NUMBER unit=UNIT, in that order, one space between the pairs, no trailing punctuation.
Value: value=34 unit=°C
